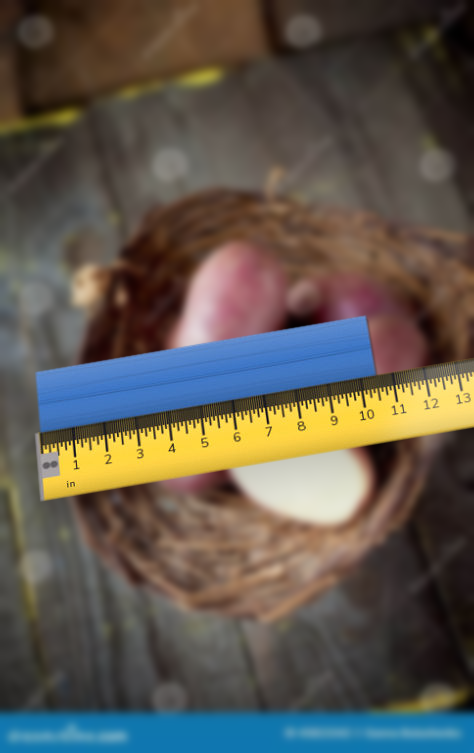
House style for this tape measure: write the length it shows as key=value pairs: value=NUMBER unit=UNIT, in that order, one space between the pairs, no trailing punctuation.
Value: value=10.5 unit=in
